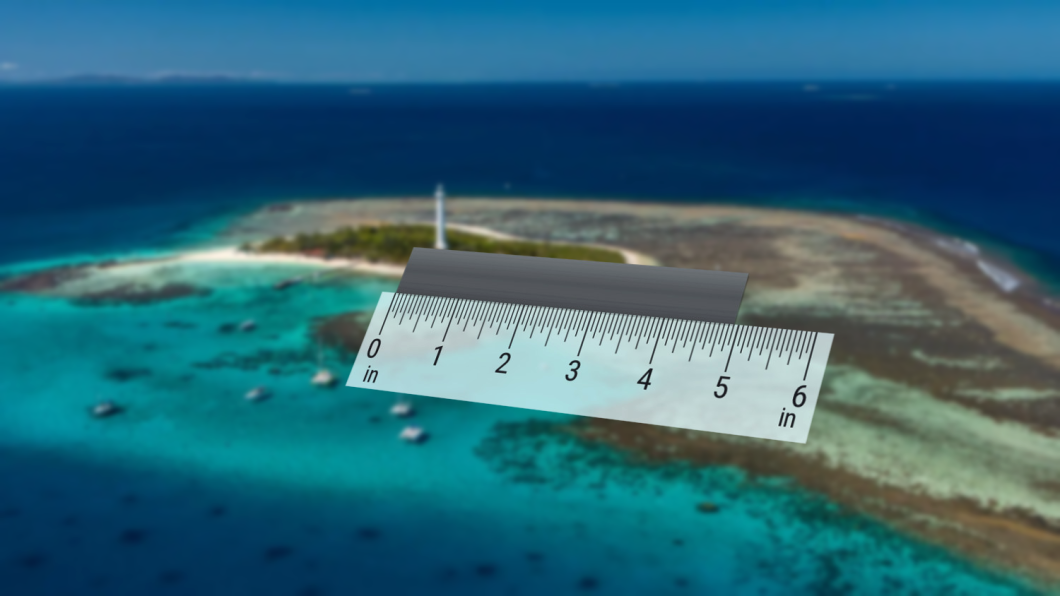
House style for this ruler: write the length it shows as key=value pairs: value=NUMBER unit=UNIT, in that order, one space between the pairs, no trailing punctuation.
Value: value=4.9375 unit=in
